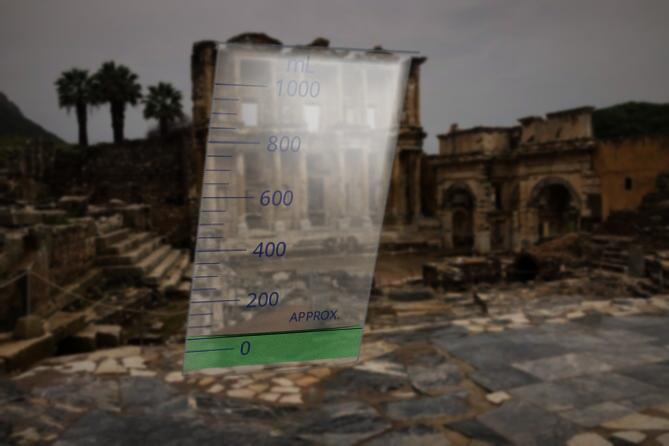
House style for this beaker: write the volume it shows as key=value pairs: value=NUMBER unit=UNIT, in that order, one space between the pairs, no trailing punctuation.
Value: value=50 unit=mL
